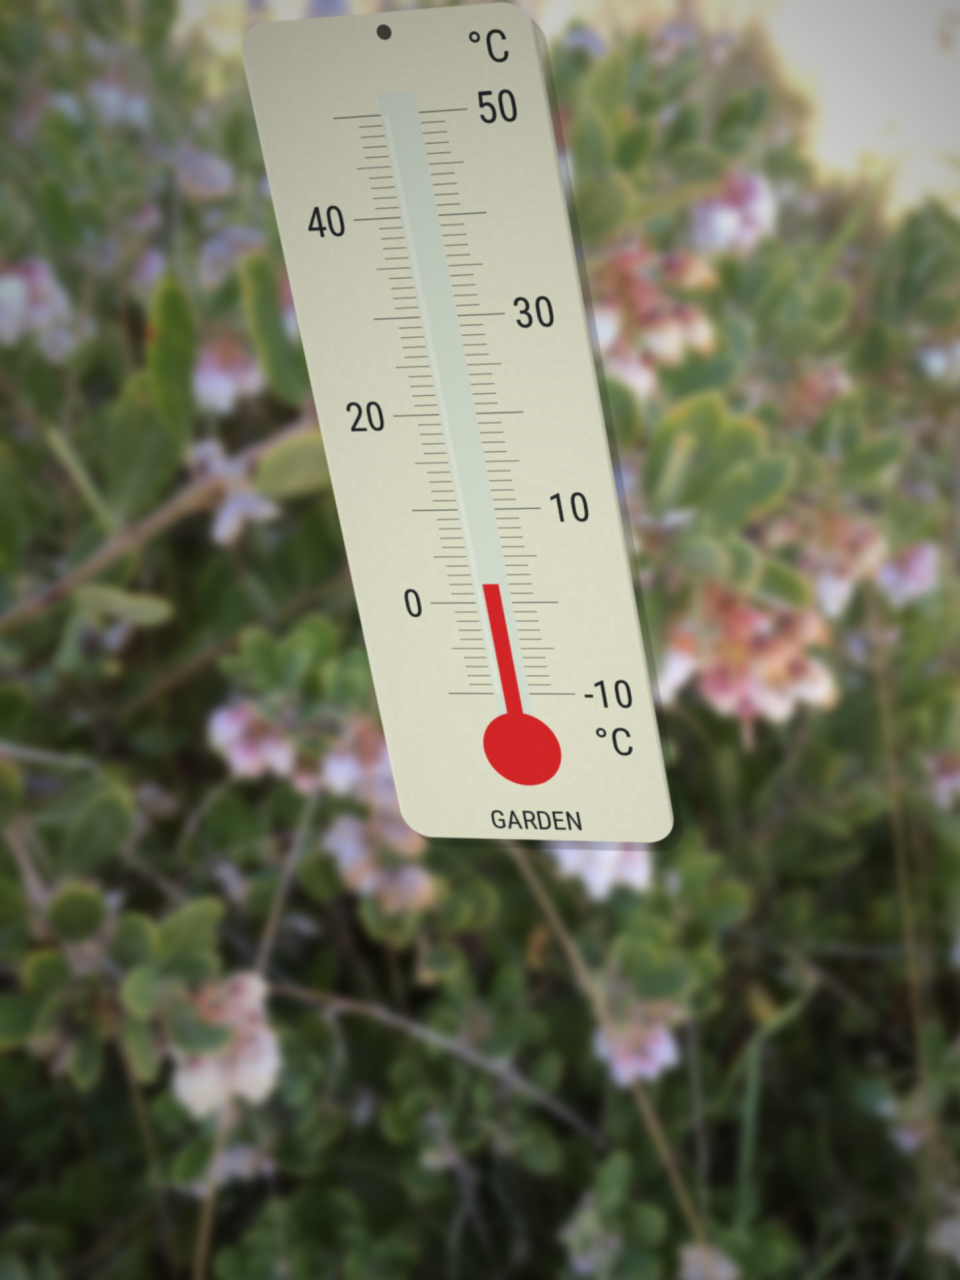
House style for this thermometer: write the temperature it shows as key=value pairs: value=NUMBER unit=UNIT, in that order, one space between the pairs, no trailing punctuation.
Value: value=2 unit=°C
